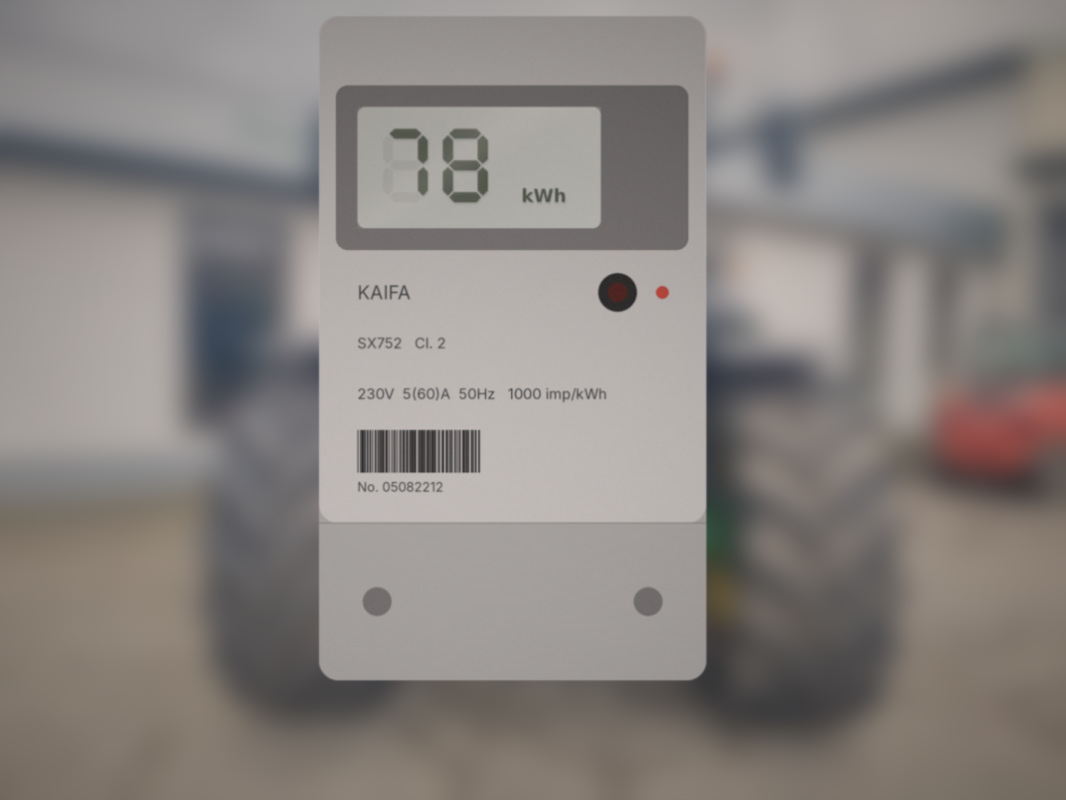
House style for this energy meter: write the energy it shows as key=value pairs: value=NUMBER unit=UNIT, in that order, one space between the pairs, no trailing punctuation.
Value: value=78 unit=kWh
